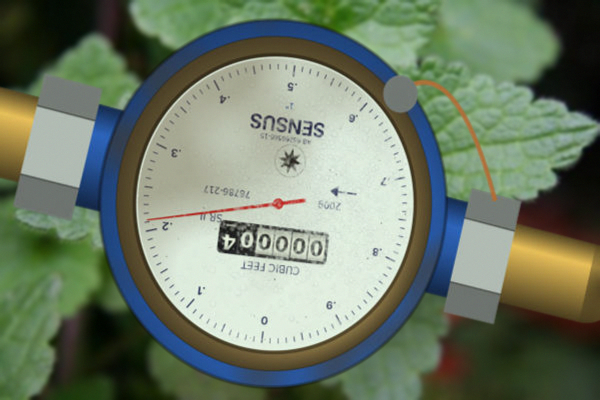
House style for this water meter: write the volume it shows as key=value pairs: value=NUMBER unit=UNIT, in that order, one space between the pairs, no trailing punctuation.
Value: value=4.21 unit=ft³
